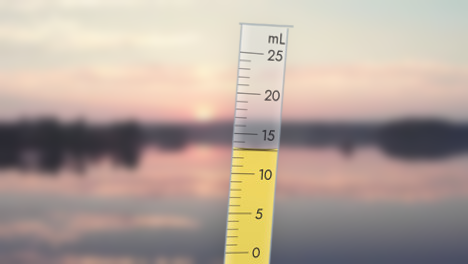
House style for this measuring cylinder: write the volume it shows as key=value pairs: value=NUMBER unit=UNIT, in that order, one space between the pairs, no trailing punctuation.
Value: value=13 unit=mL
